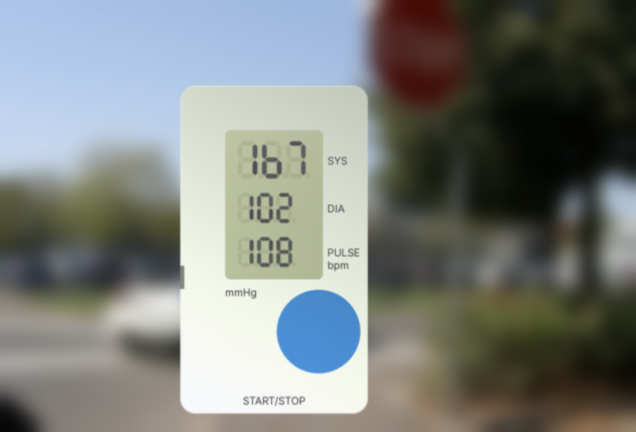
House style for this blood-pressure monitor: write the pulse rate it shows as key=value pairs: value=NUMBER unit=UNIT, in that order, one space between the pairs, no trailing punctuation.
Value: value=108 unit=bpm
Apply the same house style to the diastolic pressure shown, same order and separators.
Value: value=102 unit=mmHg
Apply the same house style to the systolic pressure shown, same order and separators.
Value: value=167 unit=mmHg
